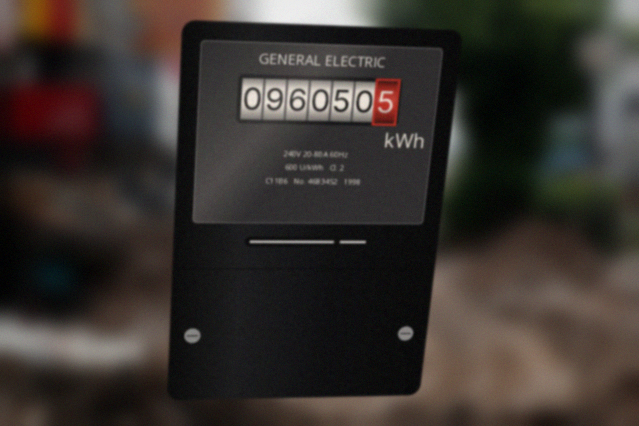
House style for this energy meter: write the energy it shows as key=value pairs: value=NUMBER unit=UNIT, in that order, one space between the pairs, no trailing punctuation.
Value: value=96050.5 unit=kWh
